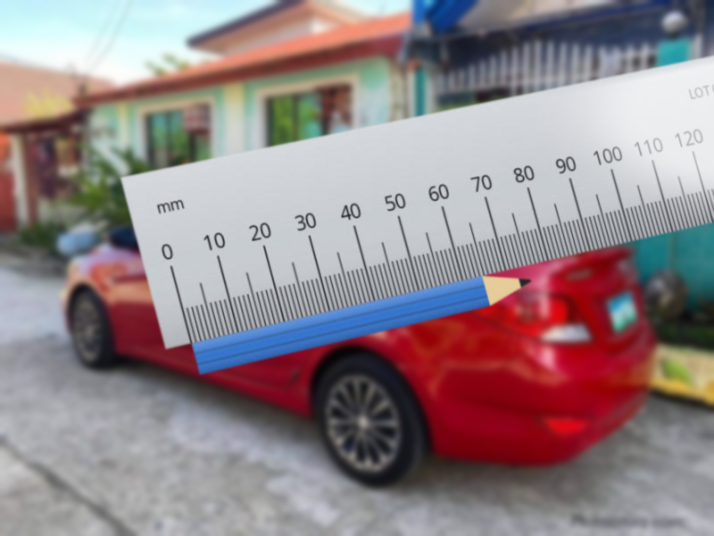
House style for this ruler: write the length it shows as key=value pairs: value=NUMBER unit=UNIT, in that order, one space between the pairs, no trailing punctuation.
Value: value=75 unit=mm
